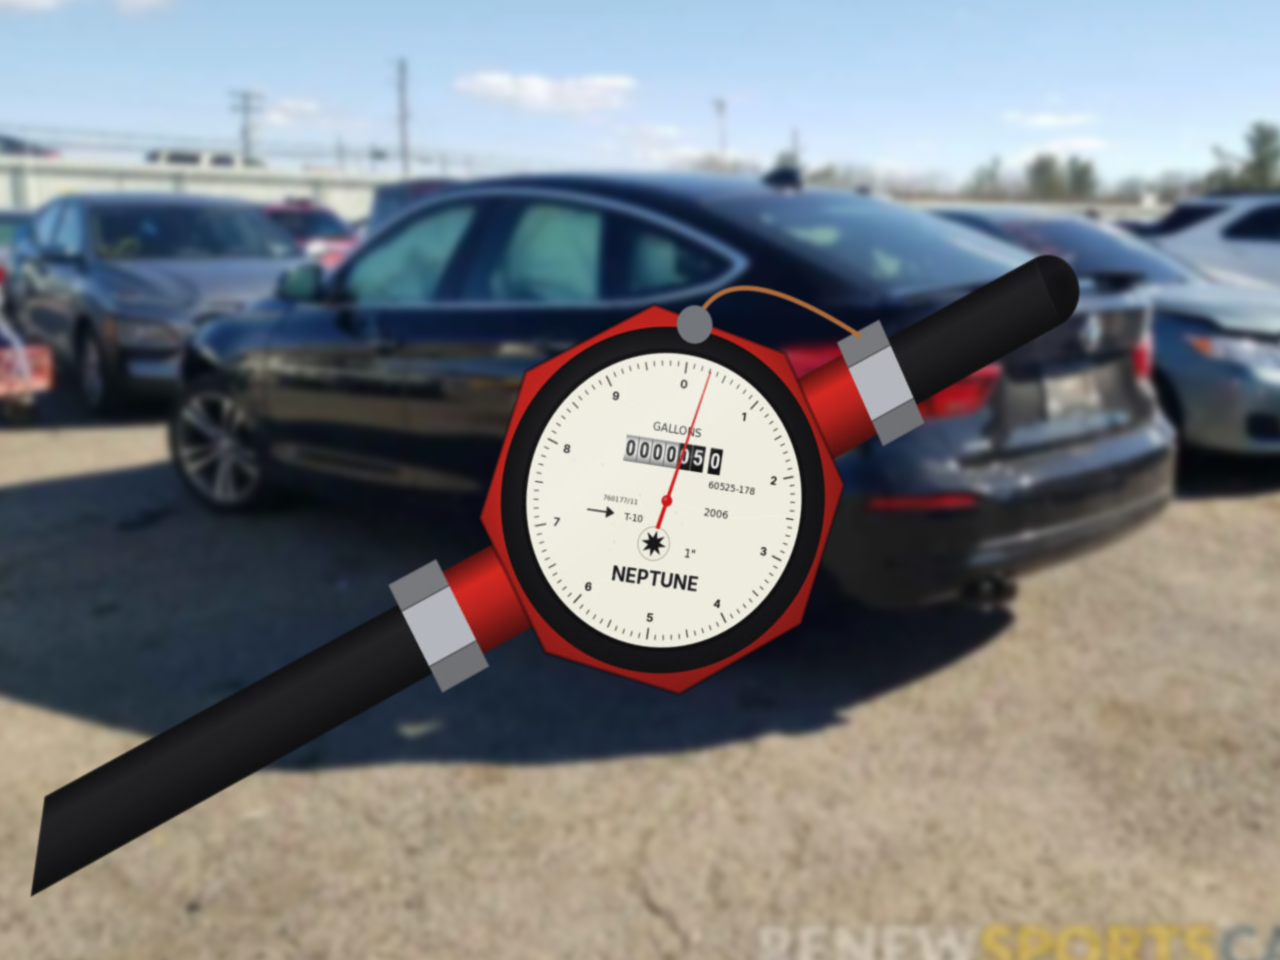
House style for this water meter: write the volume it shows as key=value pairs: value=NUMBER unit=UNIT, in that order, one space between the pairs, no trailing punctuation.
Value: value=50.3 unit=gal
